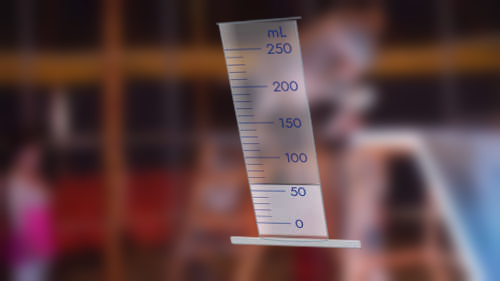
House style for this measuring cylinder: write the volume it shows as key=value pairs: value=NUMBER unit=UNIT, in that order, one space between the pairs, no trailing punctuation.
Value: value=60 unit=mL
